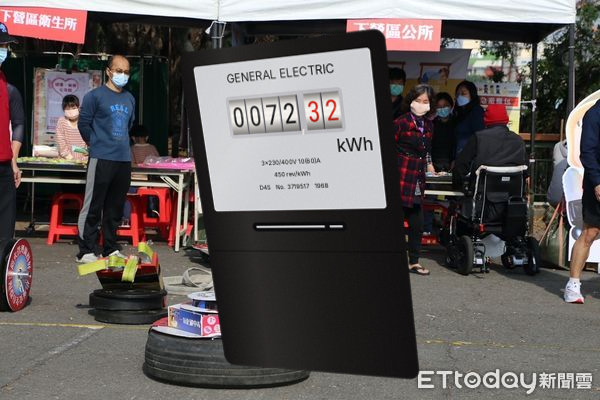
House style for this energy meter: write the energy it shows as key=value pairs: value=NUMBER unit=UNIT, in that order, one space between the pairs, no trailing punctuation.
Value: value=72.32 unit=kWh
